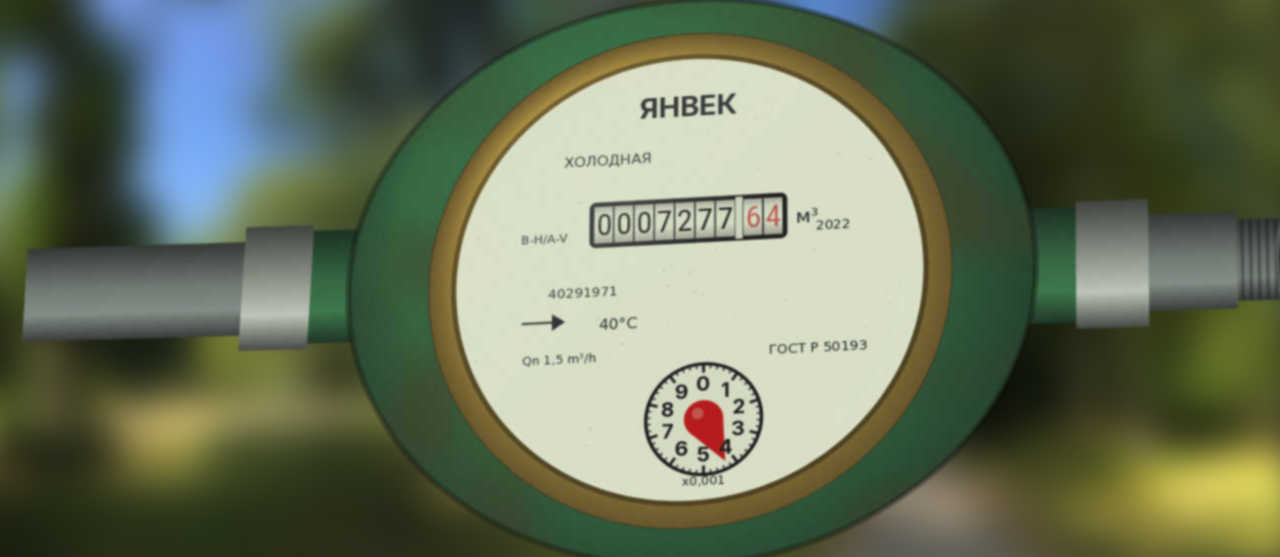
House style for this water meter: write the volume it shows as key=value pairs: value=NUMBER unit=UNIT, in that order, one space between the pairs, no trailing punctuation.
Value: value=7277.644 unit=m³
